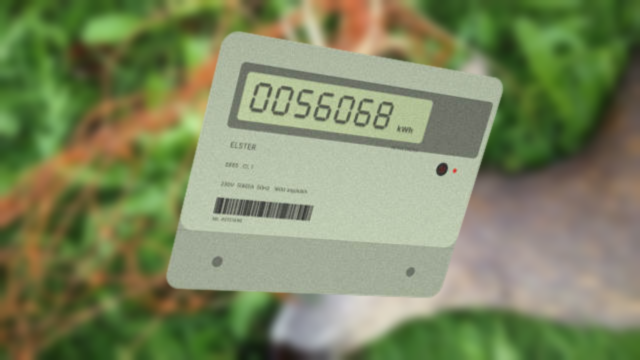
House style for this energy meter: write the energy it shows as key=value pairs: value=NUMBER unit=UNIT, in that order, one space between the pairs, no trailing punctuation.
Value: value=56068 unit=kWh
